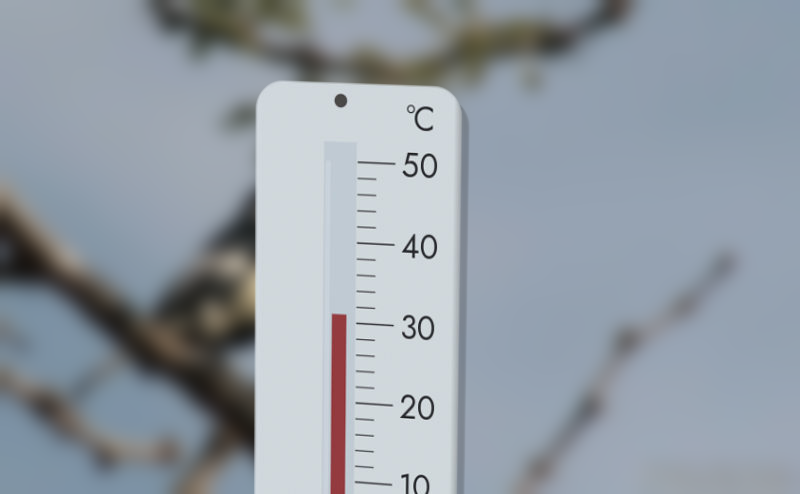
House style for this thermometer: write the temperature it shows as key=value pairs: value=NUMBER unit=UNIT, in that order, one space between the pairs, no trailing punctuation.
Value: value=31 unit=°C
